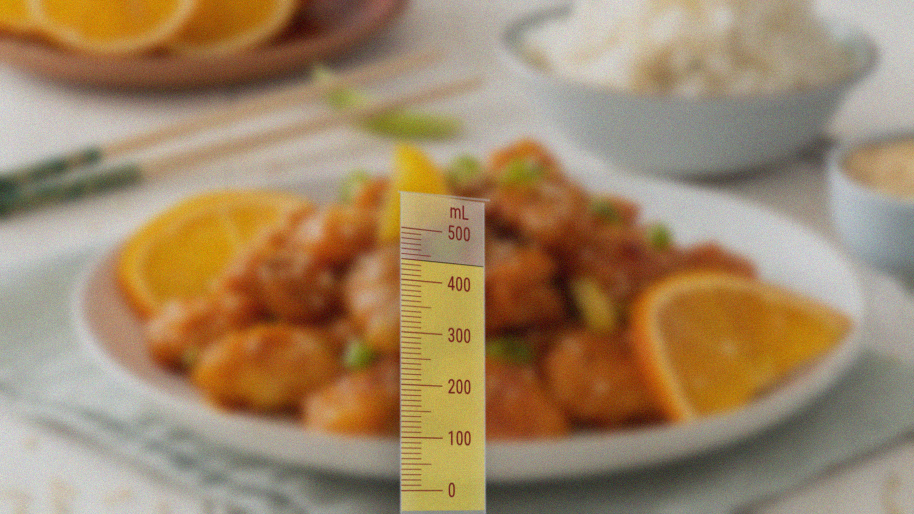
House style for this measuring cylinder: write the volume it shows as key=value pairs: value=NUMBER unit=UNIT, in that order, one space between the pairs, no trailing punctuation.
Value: value=440 unit=mL
